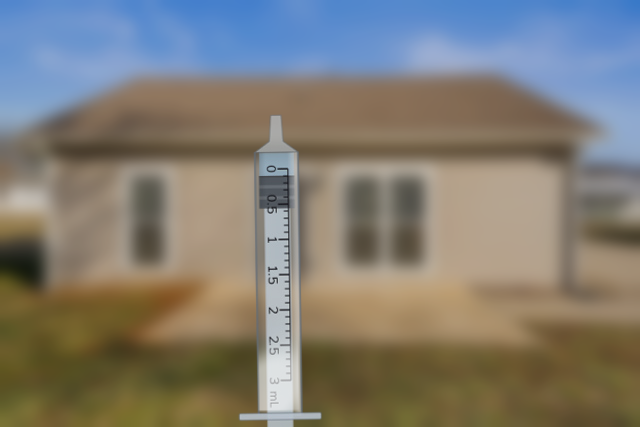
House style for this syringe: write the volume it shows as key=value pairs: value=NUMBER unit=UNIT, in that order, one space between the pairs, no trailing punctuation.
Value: value=0.1 unit=mL
